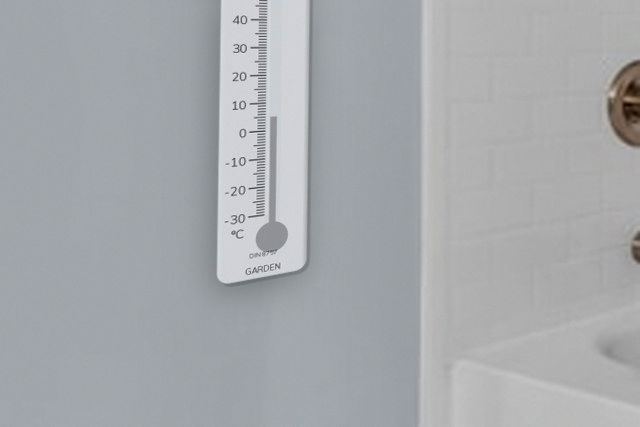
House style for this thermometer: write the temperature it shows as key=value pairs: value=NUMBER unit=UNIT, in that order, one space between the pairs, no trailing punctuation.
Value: value=5 unit=°C
